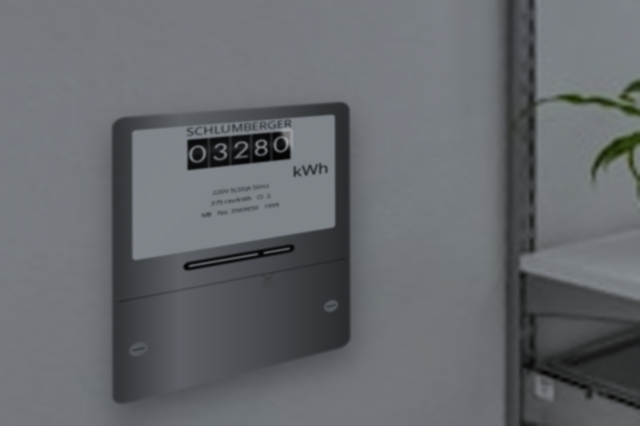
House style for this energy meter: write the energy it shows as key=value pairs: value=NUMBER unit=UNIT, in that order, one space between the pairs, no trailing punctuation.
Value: value=3280 unit=kWh
